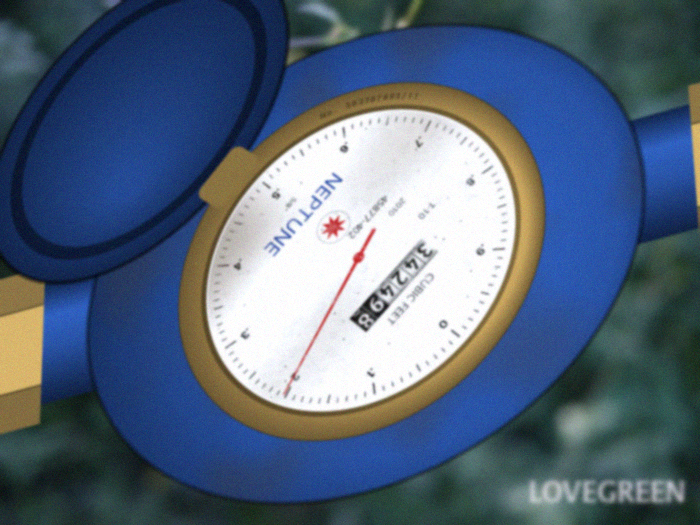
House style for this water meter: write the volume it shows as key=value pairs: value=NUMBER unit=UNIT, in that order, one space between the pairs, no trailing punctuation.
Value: value=342498.20 unit=ft³
